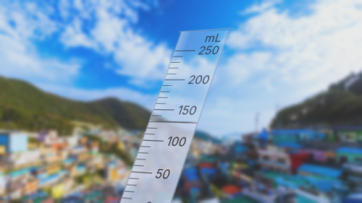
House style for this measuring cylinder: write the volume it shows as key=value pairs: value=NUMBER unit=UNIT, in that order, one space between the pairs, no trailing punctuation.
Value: value=130 unit=mL
